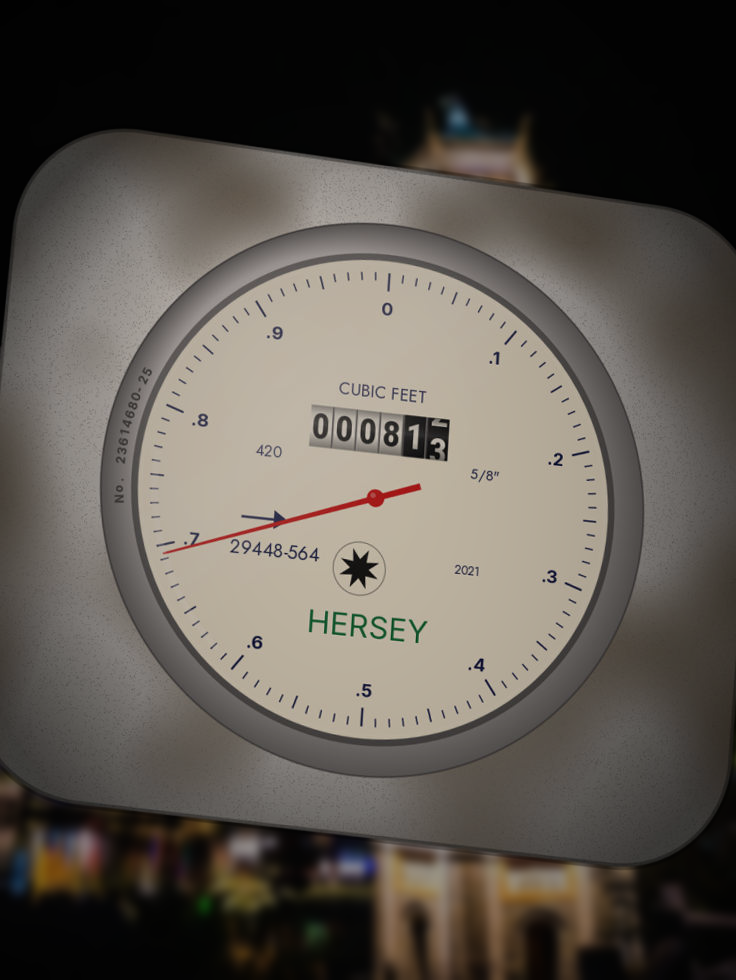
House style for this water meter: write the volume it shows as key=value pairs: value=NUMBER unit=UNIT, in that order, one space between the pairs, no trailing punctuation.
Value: value=812.69 unit=ft³
